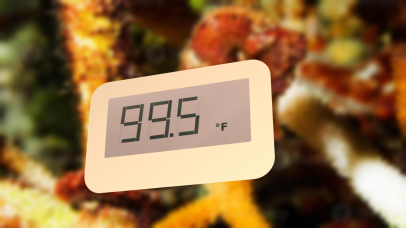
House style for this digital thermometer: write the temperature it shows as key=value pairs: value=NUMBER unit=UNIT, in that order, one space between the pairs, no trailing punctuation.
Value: value=99.5 unit=°F
